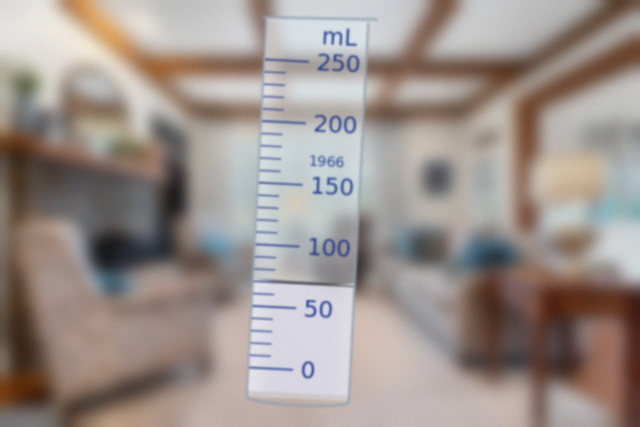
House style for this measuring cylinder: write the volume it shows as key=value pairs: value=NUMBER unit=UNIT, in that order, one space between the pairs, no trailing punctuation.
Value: value=70 unit=mL
